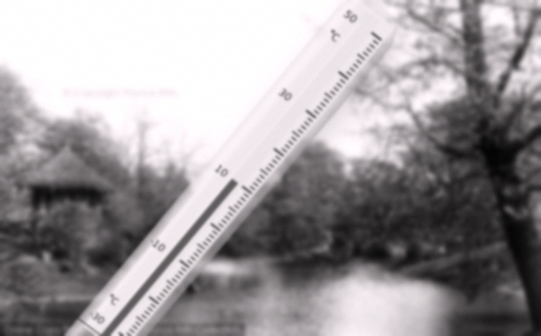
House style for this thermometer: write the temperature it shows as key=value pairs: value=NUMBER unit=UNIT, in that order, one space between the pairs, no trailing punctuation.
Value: value=10 unit=°C
